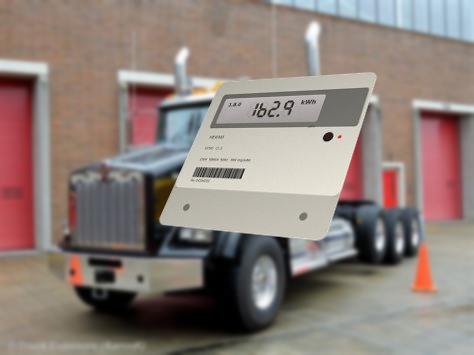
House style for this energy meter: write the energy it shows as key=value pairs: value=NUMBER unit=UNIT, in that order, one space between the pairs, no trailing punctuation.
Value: value=162.9 unit=kWh
